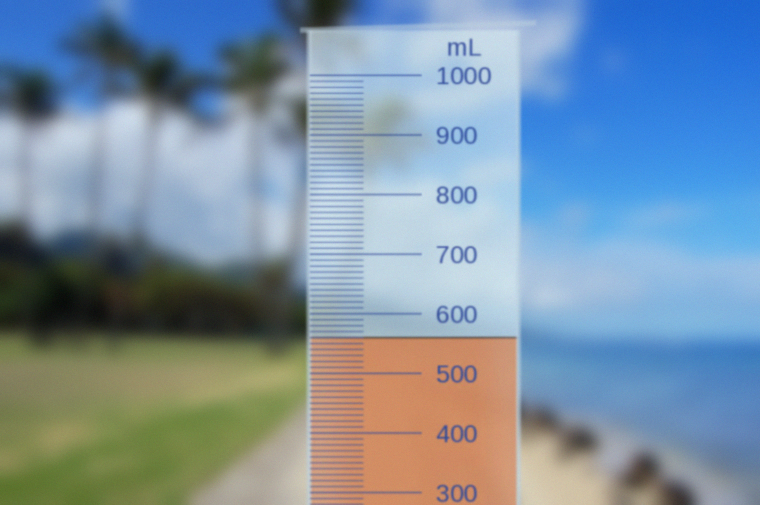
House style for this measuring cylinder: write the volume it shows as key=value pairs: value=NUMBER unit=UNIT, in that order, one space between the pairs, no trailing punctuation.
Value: value=560 unit=mL
